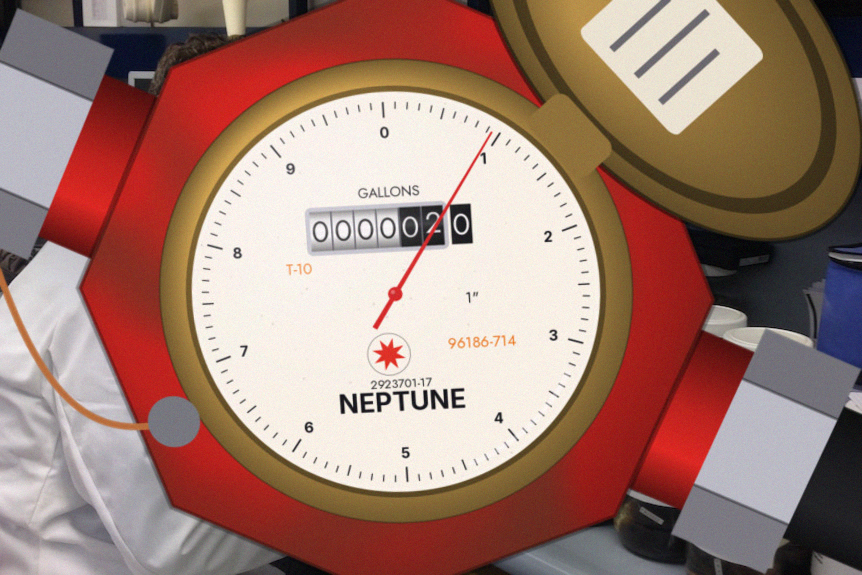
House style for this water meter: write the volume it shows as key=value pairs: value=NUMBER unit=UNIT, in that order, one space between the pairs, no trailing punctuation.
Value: value=20.9 unit=gal
